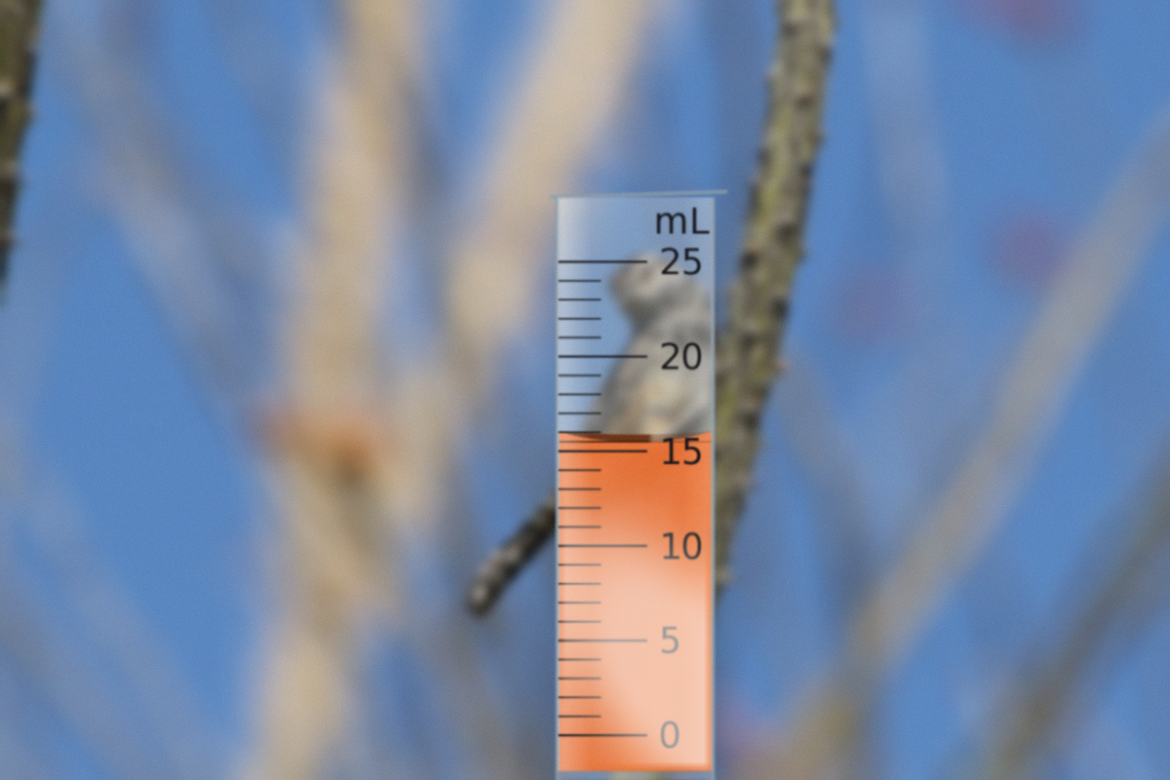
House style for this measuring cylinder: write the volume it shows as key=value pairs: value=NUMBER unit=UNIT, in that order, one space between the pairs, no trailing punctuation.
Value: value=15.5 unit=mL
